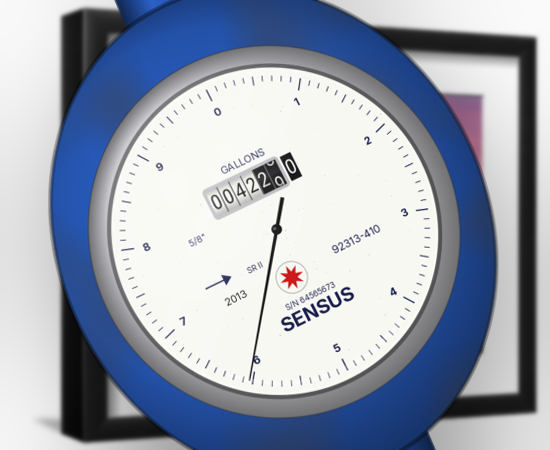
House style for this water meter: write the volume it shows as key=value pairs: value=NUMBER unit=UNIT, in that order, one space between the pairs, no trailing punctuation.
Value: value=42286.0 unit=gal
